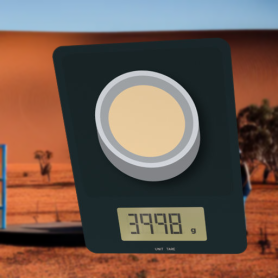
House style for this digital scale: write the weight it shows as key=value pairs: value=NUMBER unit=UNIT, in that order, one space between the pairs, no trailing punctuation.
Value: value=3998 unit=g
